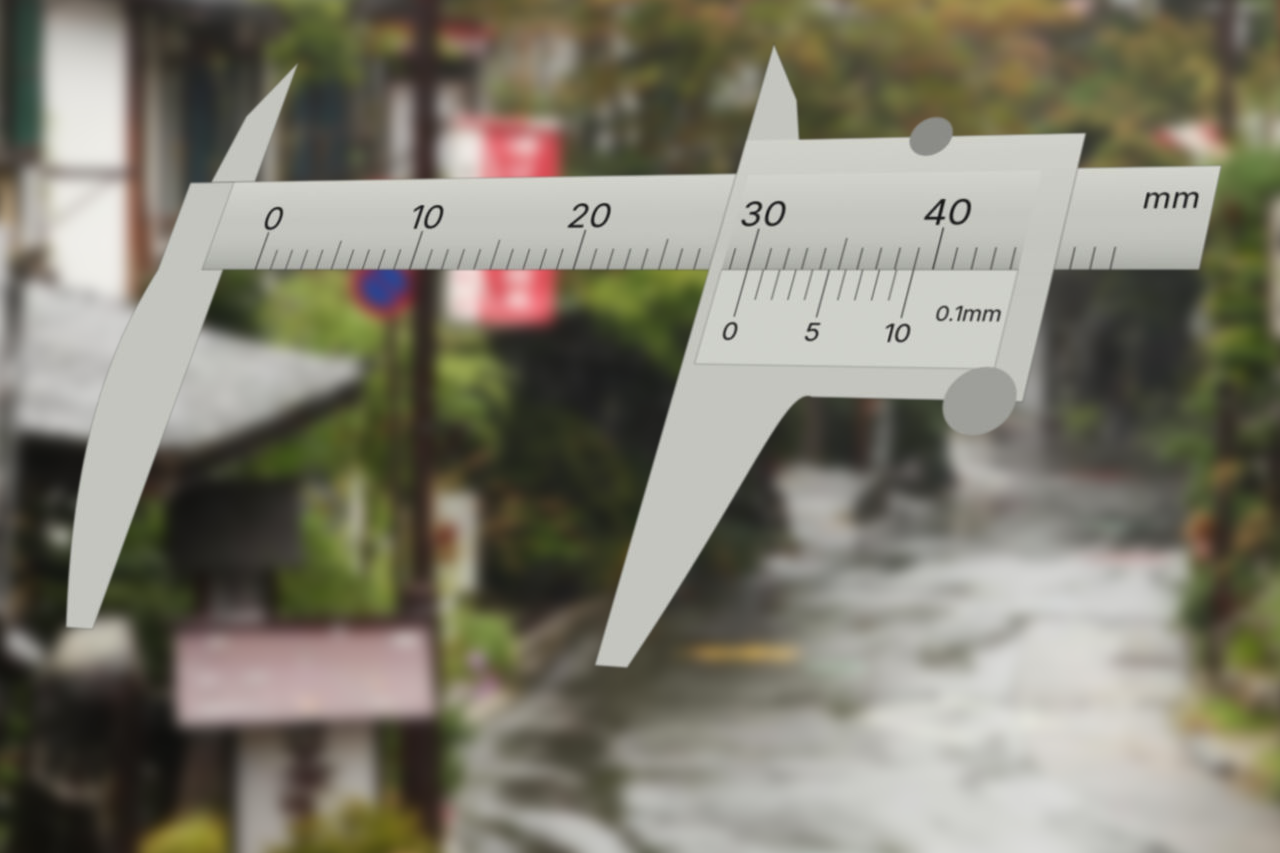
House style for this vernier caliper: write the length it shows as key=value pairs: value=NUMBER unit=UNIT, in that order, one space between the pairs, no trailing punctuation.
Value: value=30.0 unit=mm
